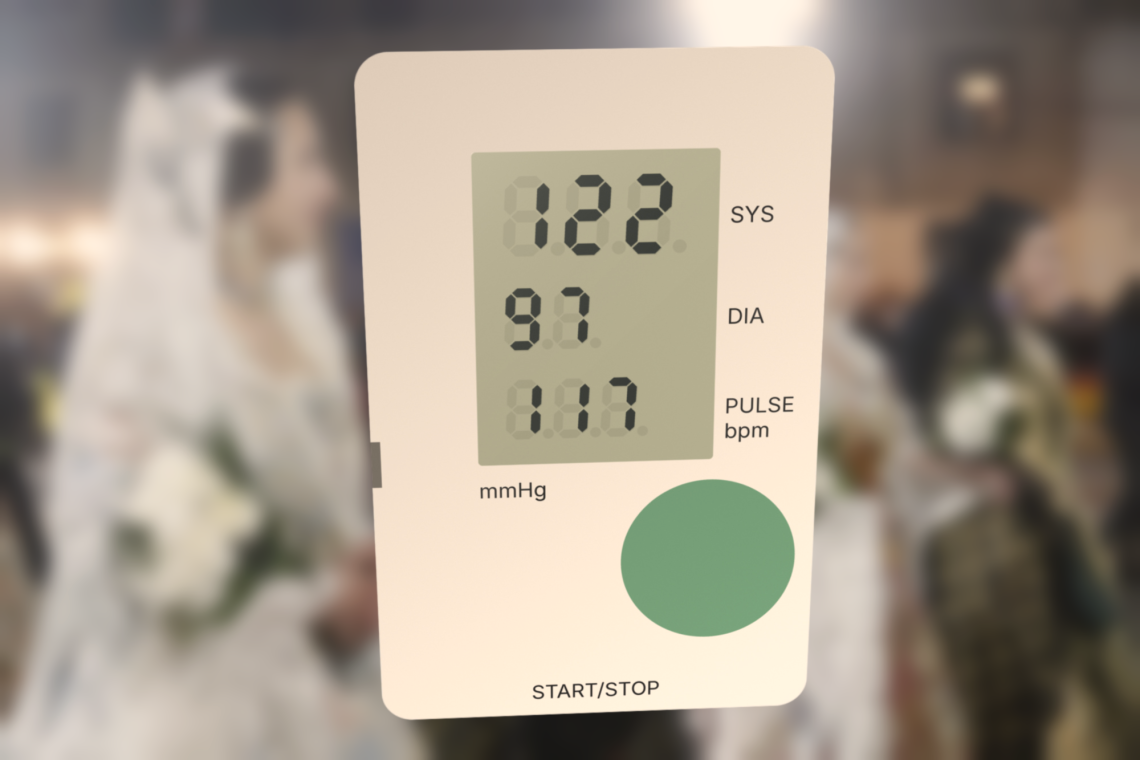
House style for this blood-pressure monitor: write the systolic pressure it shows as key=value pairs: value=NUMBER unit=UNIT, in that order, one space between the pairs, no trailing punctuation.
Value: value=122 unit=mmHg
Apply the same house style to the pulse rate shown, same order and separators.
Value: value=117 unit=bpm
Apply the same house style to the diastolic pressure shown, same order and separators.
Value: value=97 unit=mmHg
